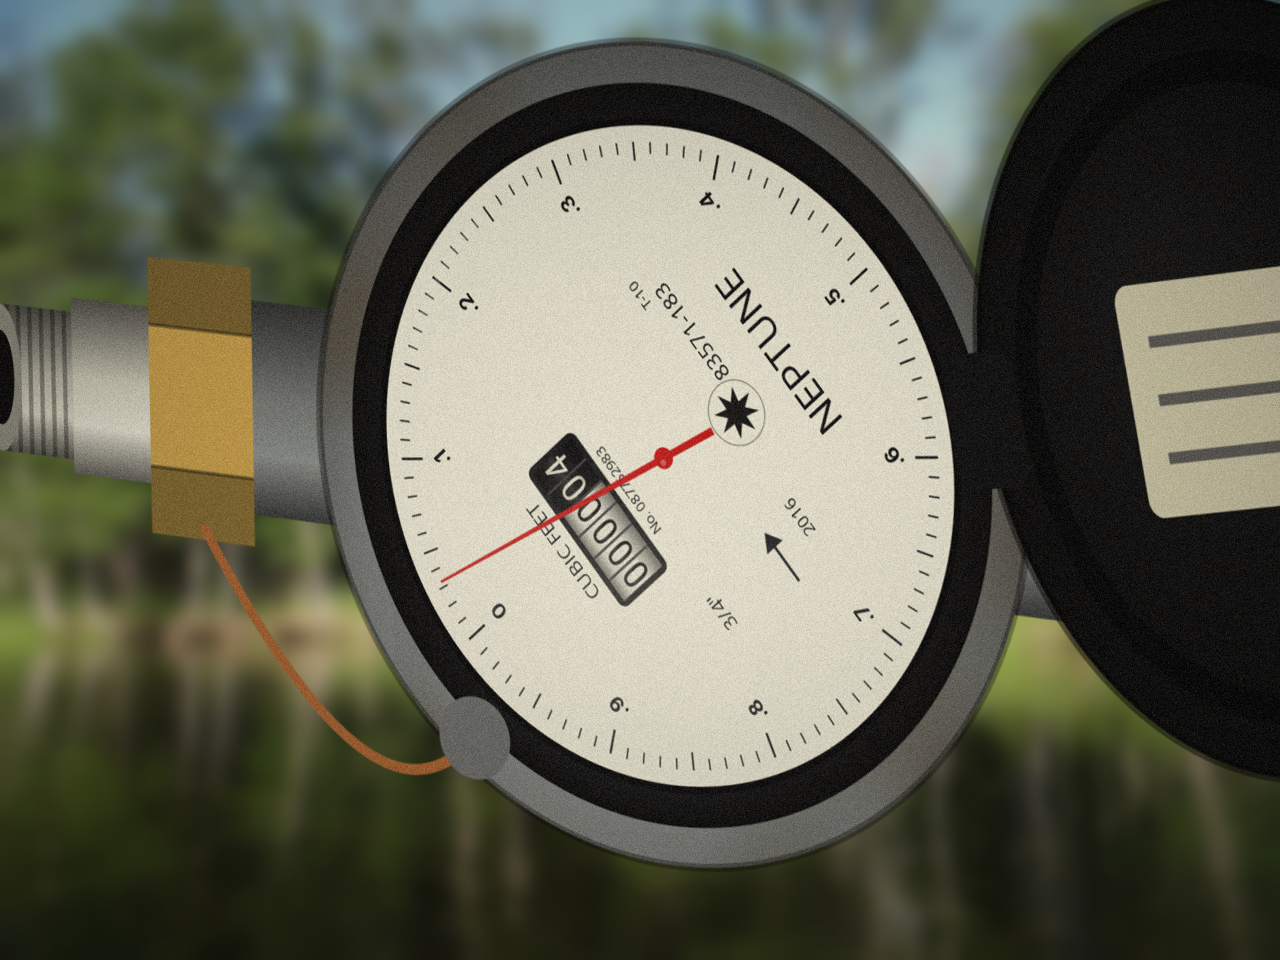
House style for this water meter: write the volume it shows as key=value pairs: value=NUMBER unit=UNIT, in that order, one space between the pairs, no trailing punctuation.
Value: value=4.03 unit=ft³
